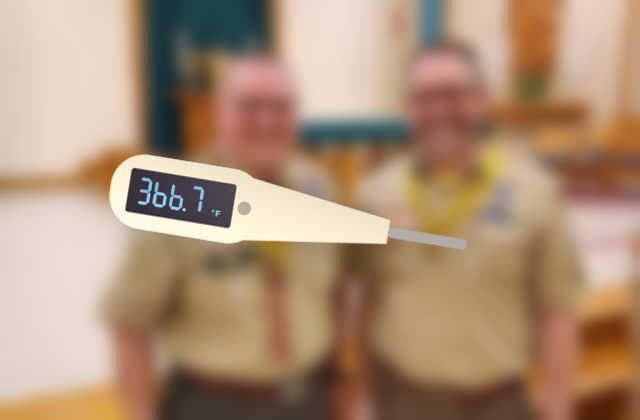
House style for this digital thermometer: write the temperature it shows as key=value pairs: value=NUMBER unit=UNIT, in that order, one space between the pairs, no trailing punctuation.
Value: value=366.7 unit=°F
